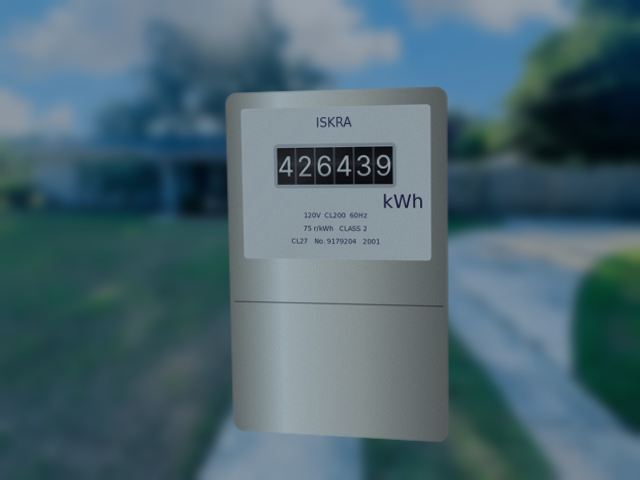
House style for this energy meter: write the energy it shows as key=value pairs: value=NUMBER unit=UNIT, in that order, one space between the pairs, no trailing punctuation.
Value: value=426439 unit=kWh
